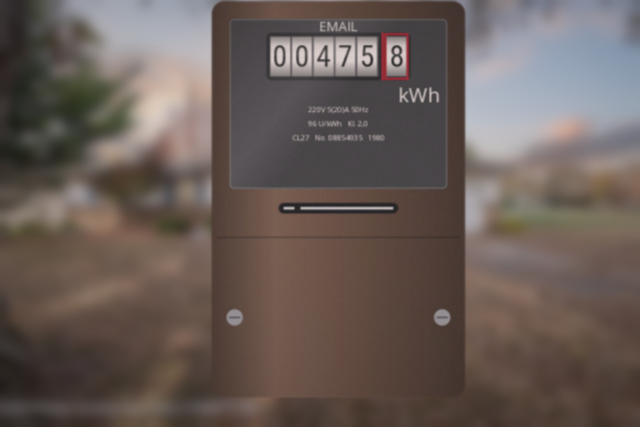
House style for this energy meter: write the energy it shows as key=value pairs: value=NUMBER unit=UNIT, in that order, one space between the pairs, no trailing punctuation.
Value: value=475.8 unit=kWh
